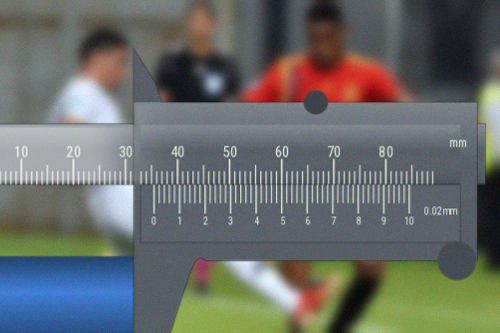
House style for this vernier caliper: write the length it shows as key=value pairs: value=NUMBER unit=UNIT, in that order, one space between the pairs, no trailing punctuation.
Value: value=35.5 unit=mm
